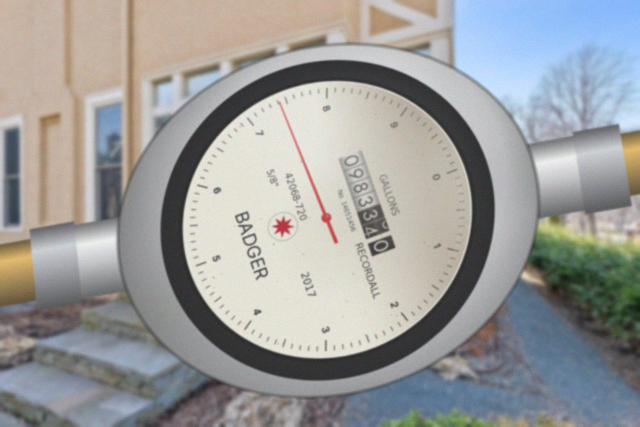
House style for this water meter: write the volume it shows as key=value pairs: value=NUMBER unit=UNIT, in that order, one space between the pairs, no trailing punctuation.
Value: value=983337.4 unit=gal
